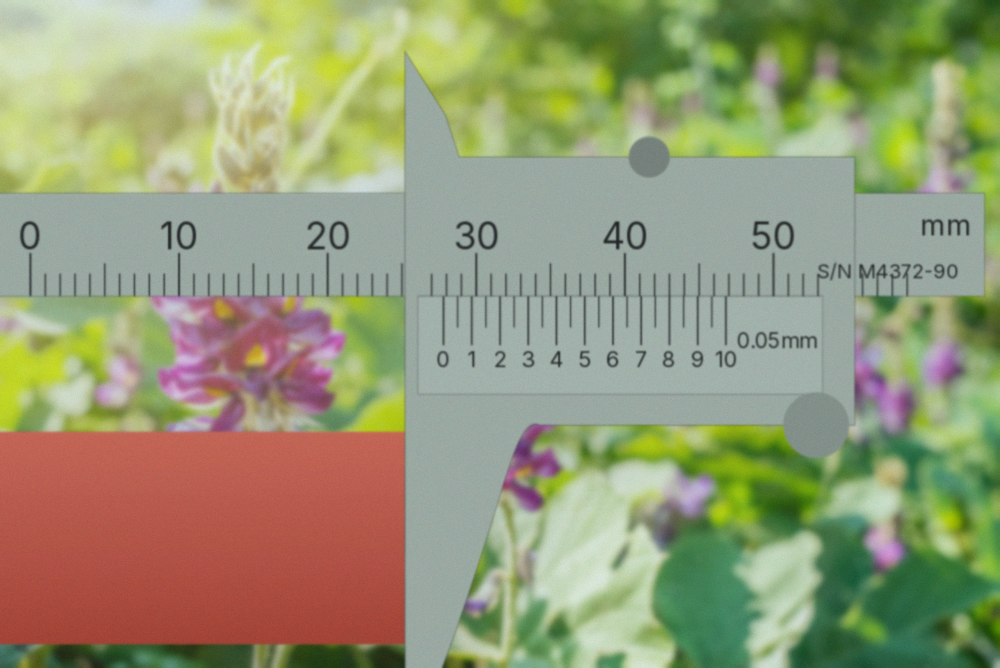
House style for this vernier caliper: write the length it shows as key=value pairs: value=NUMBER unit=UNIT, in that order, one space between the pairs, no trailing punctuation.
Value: value=27.8 unit=mm
